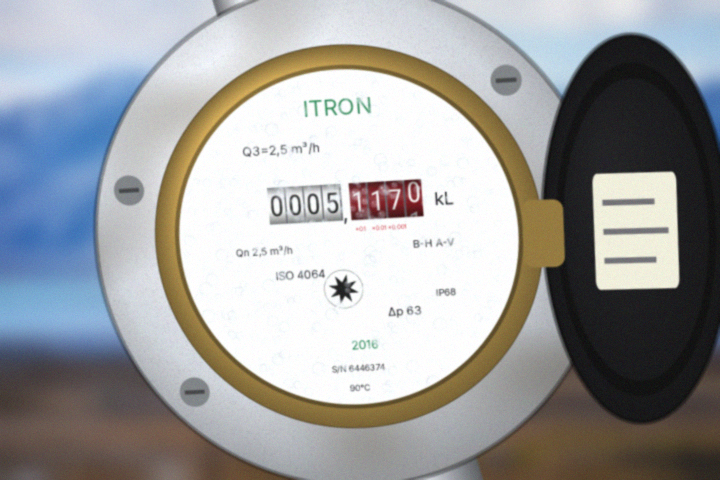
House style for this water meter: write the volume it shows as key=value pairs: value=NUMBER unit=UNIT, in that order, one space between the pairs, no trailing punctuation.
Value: value=5.1170 unit=kL
